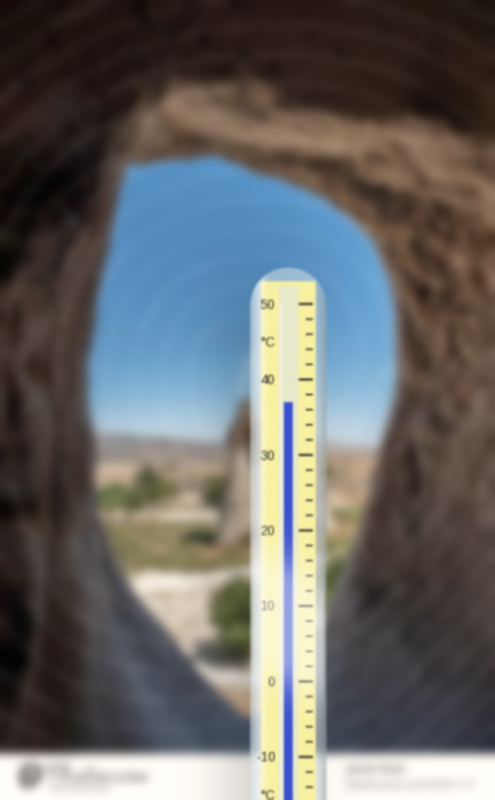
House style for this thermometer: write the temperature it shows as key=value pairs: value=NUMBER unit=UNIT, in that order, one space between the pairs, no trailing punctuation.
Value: value=37 unit=°C
